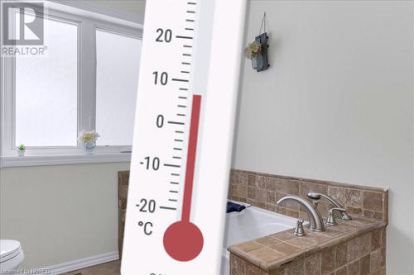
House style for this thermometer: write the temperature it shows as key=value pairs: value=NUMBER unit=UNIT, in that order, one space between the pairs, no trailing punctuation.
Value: value=7 unit=°C
